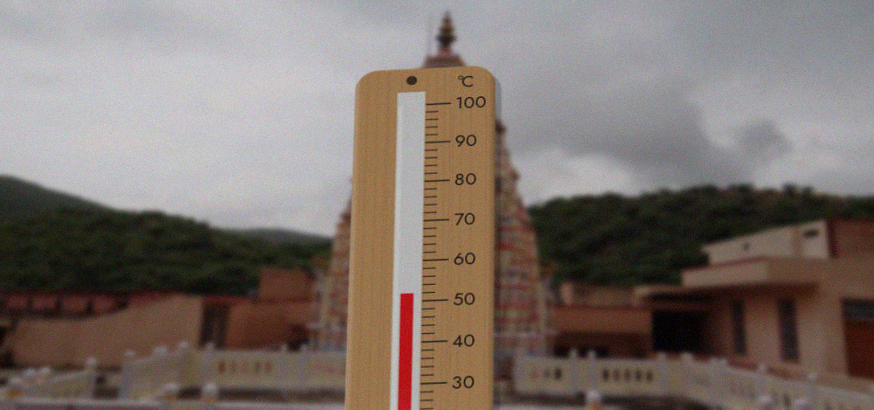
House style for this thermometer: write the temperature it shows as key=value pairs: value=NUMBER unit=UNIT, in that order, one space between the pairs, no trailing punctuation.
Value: value=52 unit=°C
